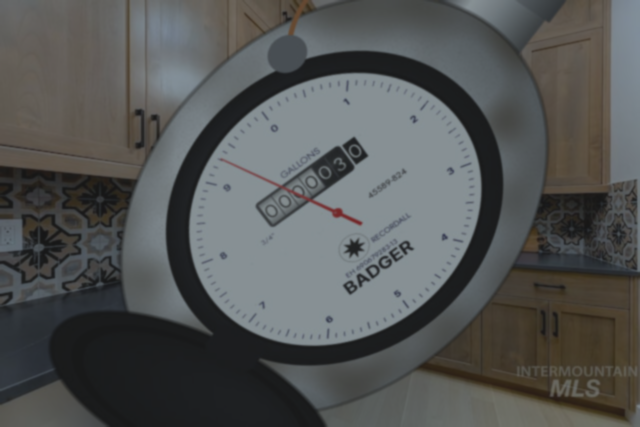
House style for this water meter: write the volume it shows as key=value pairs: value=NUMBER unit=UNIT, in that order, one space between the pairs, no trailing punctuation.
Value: value=29.3 unit=gal
